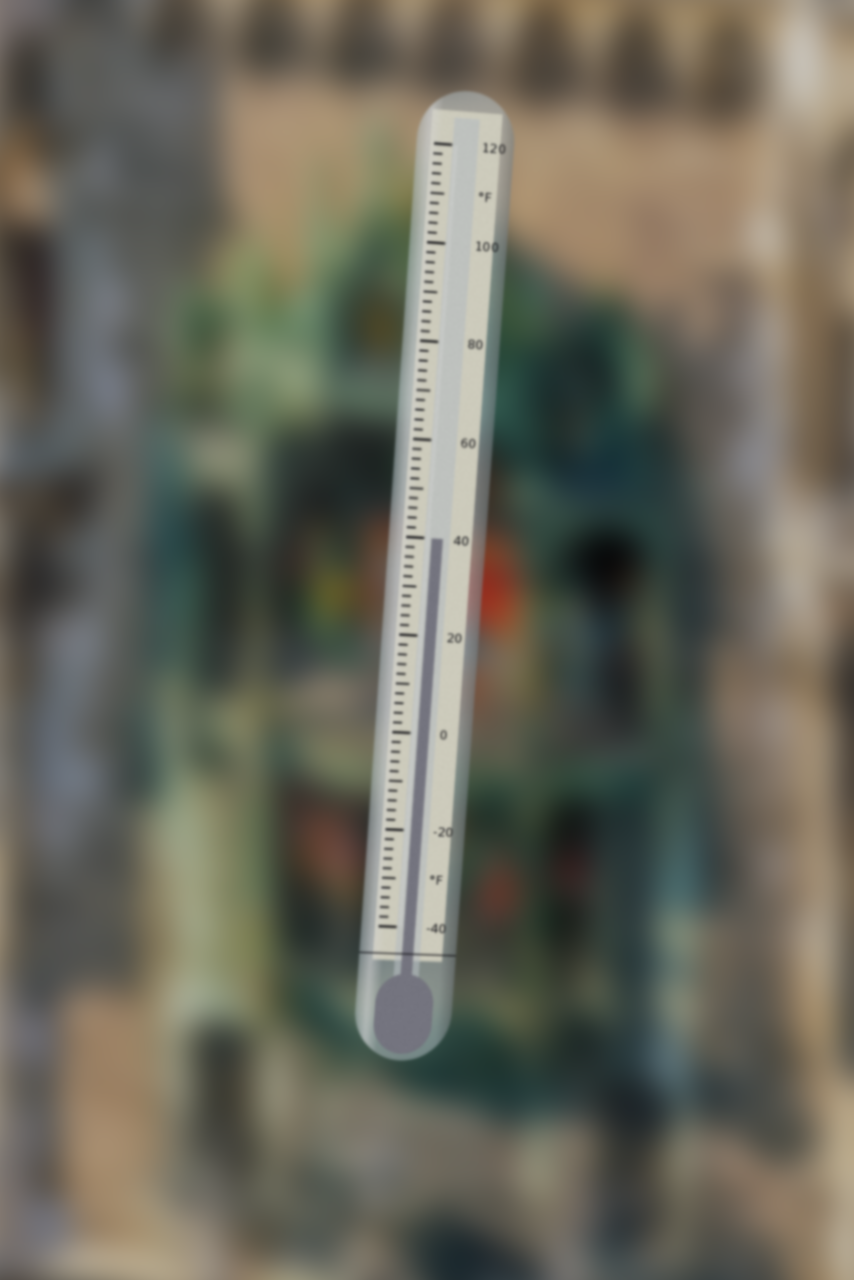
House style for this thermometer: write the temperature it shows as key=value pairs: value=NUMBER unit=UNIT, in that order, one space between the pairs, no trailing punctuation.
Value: value=40 unit=°F
